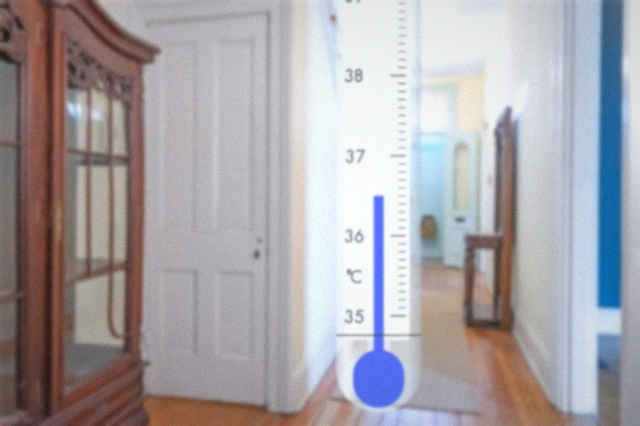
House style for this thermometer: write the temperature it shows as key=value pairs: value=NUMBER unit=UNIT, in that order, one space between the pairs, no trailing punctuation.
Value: value=36.5 unit=°C
